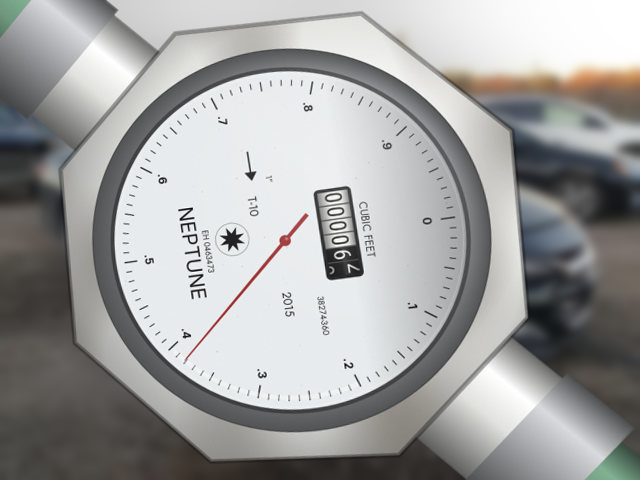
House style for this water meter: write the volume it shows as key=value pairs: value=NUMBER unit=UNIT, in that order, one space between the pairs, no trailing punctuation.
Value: value=62.38 unit=ft³
